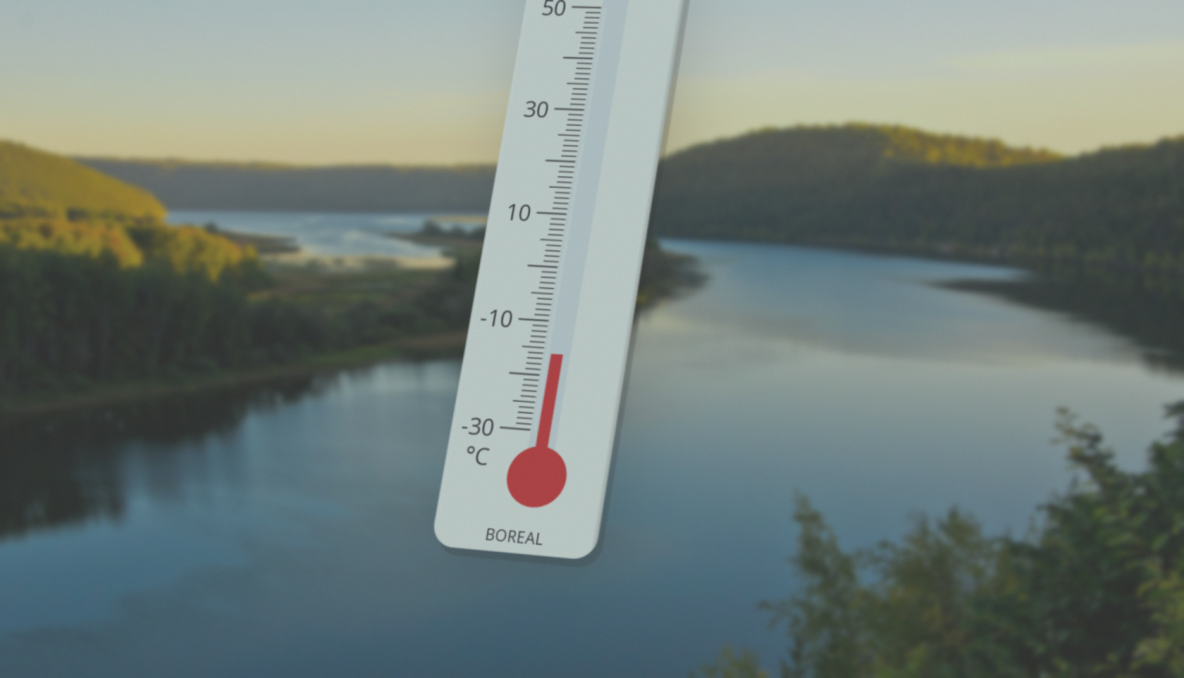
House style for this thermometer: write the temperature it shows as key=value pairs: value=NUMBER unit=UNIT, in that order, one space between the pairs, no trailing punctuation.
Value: value=-16 unit=°C
